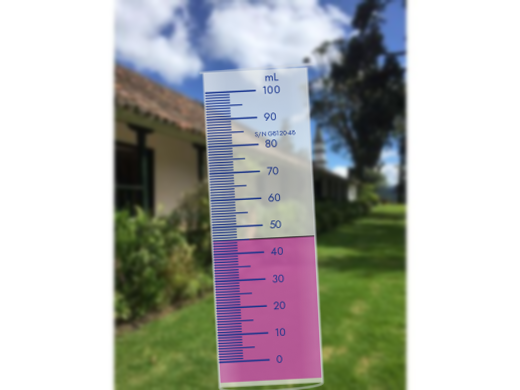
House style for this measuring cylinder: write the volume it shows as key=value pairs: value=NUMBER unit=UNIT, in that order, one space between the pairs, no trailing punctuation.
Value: value=45 unit=mL
